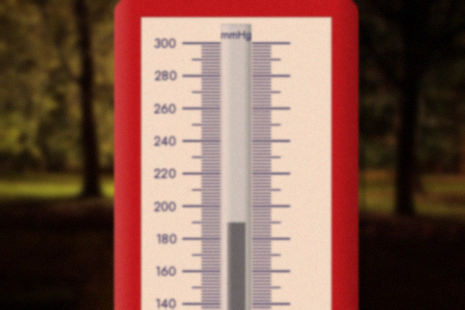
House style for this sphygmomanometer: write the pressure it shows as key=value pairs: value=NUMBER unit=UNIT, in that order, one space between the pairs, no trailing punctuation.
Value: value=190 unit=mmHg
